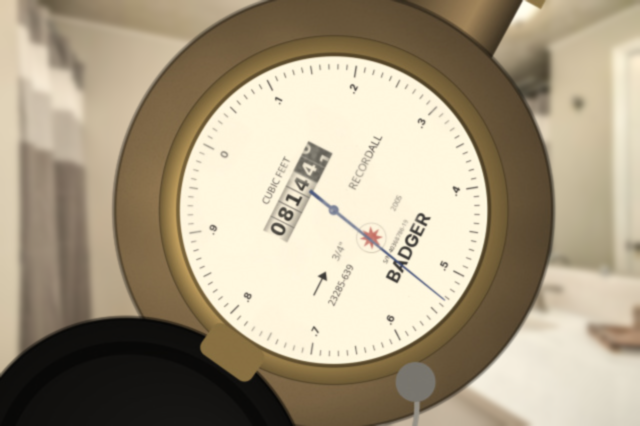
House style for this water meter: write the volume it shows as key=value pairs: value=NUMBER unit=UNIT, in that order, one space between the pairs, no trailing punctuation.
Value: value=81440.53 unit=ft³
